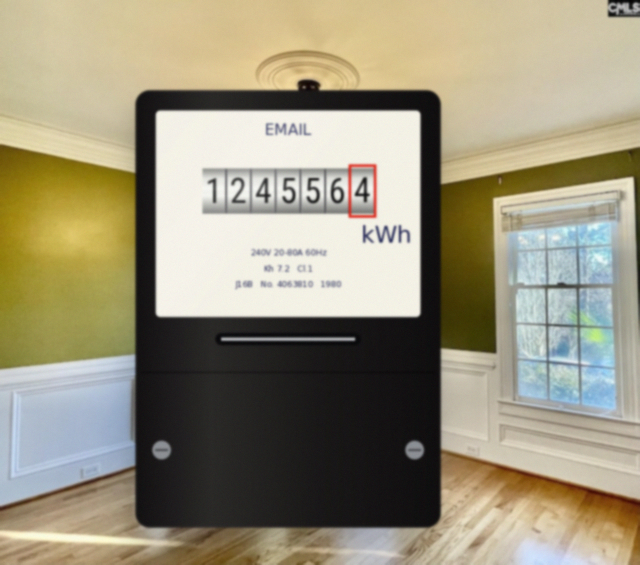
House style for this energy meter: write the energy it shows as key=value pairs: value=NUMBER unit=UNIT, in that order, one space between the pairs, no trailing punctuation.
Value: value=124556.4 unit=kWh
